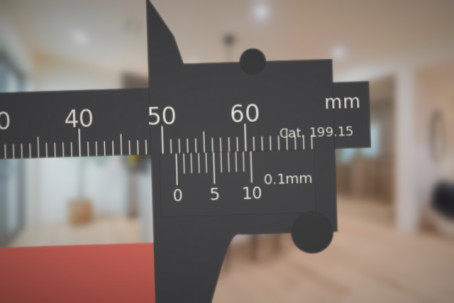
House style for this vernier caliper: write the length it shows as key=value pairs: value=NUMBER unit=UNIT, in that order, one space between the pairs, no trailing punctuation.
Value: value=51.6 unit=mm
